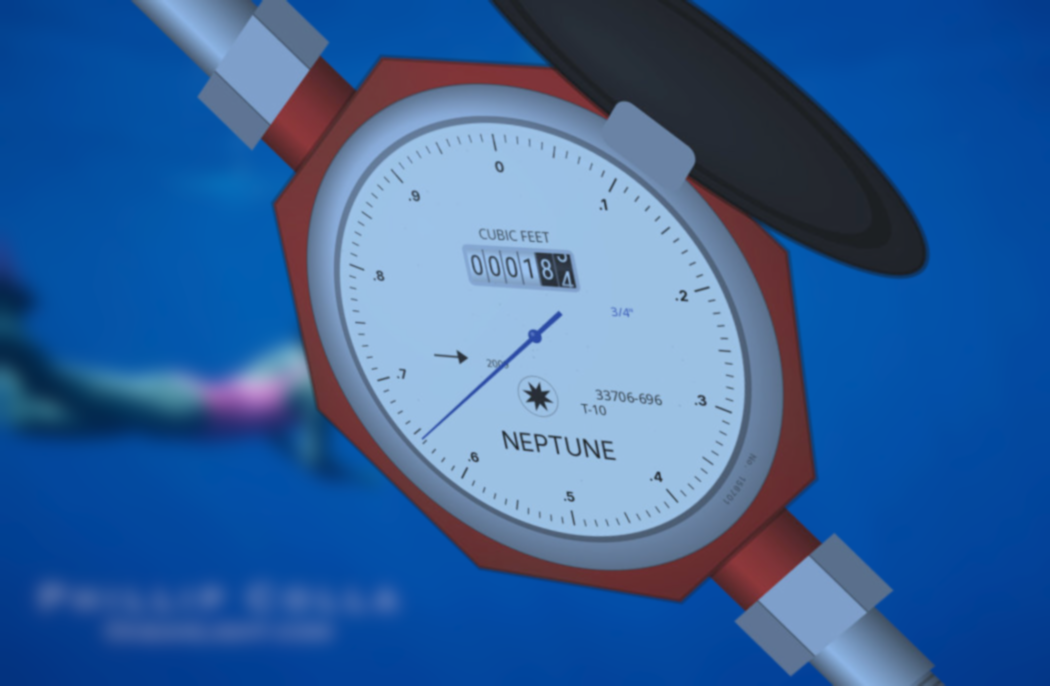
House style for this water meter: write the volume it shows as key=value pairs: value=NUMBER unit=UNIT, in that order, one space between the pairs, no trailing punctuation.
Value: value=183.64 unit=ft³
